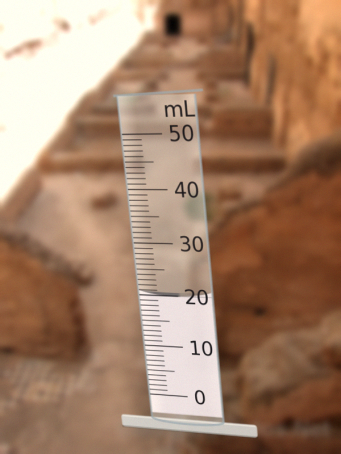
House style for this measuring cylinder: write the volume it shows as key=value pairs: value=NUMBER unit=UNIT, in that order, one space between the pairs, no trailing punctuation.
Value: value=20 unit=mL
